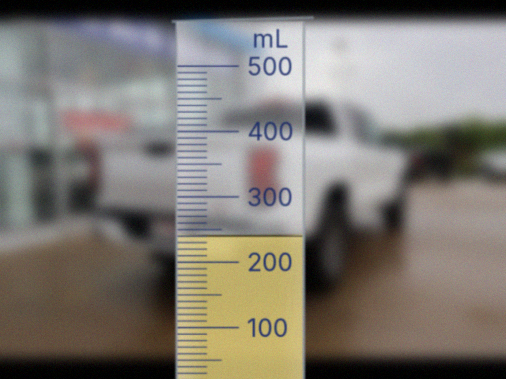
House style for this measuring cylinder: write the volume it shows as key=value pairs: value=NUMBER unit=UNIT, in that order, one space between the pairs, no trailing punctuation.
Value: value=240 unit=mL
